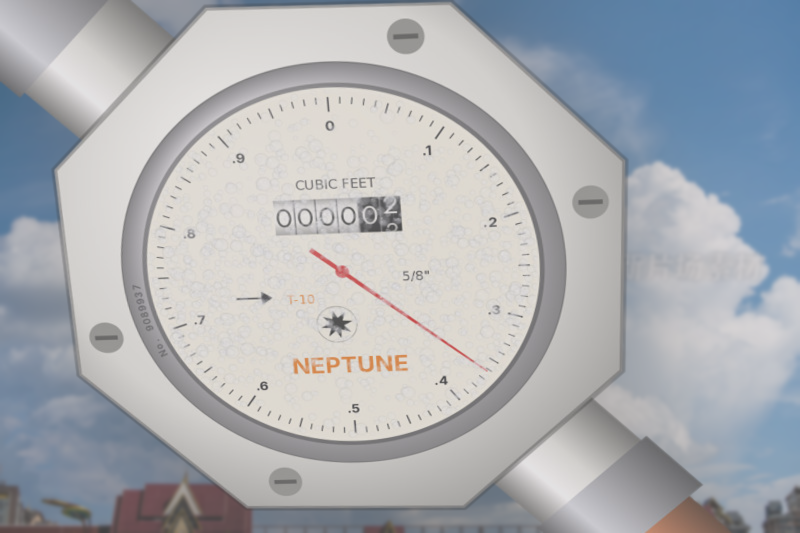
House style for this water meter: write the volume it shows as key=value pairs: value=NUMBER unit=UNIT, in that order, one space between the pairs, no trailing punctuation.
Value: value=2.36 unit=ft³
